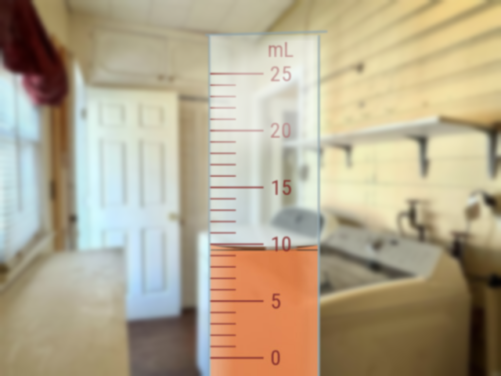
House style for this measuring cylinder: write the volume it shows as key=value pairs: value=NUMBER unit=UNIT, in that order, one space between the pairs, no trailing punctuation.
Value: value=9.5 unit=mL
